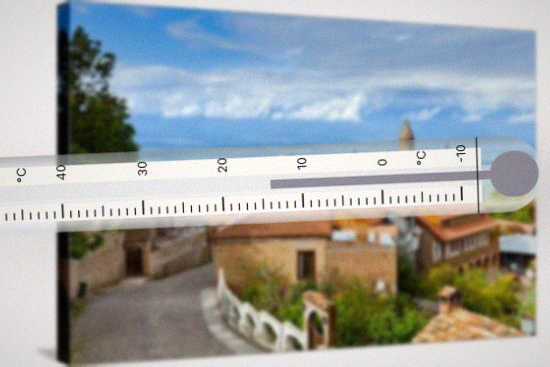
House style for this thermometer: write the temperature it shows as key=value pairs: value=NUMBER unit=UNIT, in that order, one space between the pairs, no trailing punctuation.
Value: value=14 unit=°C
